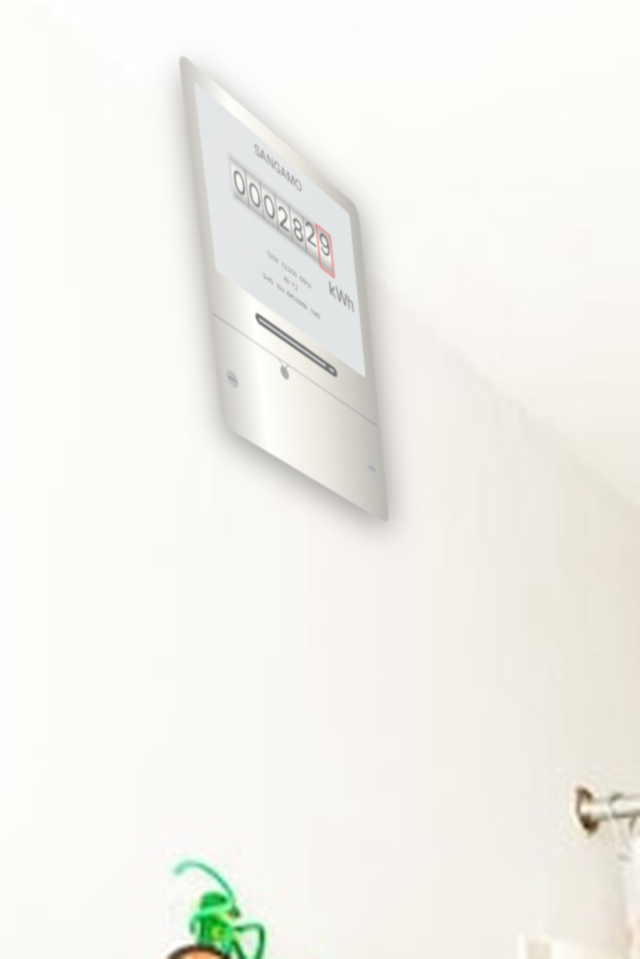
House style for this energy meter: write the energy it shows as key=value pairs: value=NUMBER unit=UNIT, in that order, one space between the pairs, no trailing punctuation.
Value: value=282.9 unit=kWh
